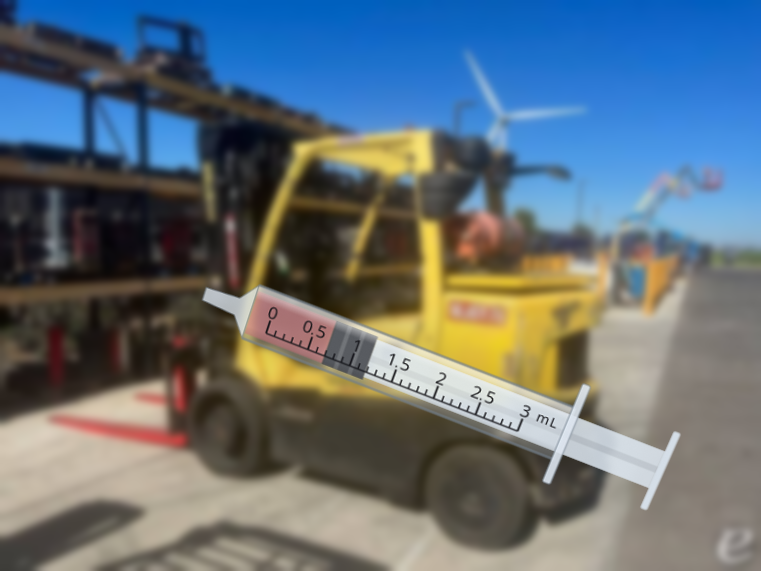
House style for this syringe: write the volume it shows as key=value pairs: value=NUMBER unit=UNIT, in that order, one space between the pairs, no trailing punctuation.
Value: value=0.7 unit=mL
